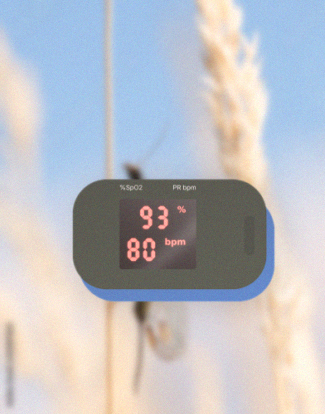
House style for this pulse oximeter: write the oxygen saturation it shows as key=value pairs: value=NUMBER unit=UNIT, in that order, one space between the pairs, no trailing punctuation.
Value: value=93 unit=%
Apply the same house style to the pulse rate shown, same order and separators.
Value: value=80 unit=bpm
